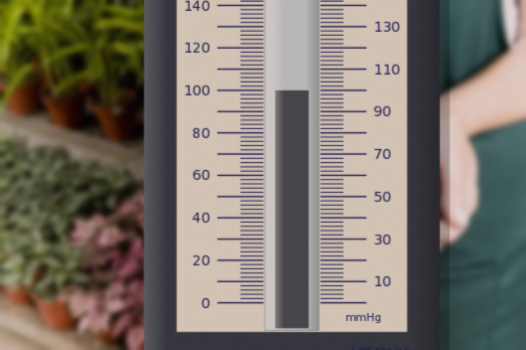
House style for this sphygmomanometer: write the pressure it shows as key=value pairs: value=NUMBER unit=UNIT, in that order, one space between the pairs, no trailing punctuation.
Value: value=100 unit=mmHg
